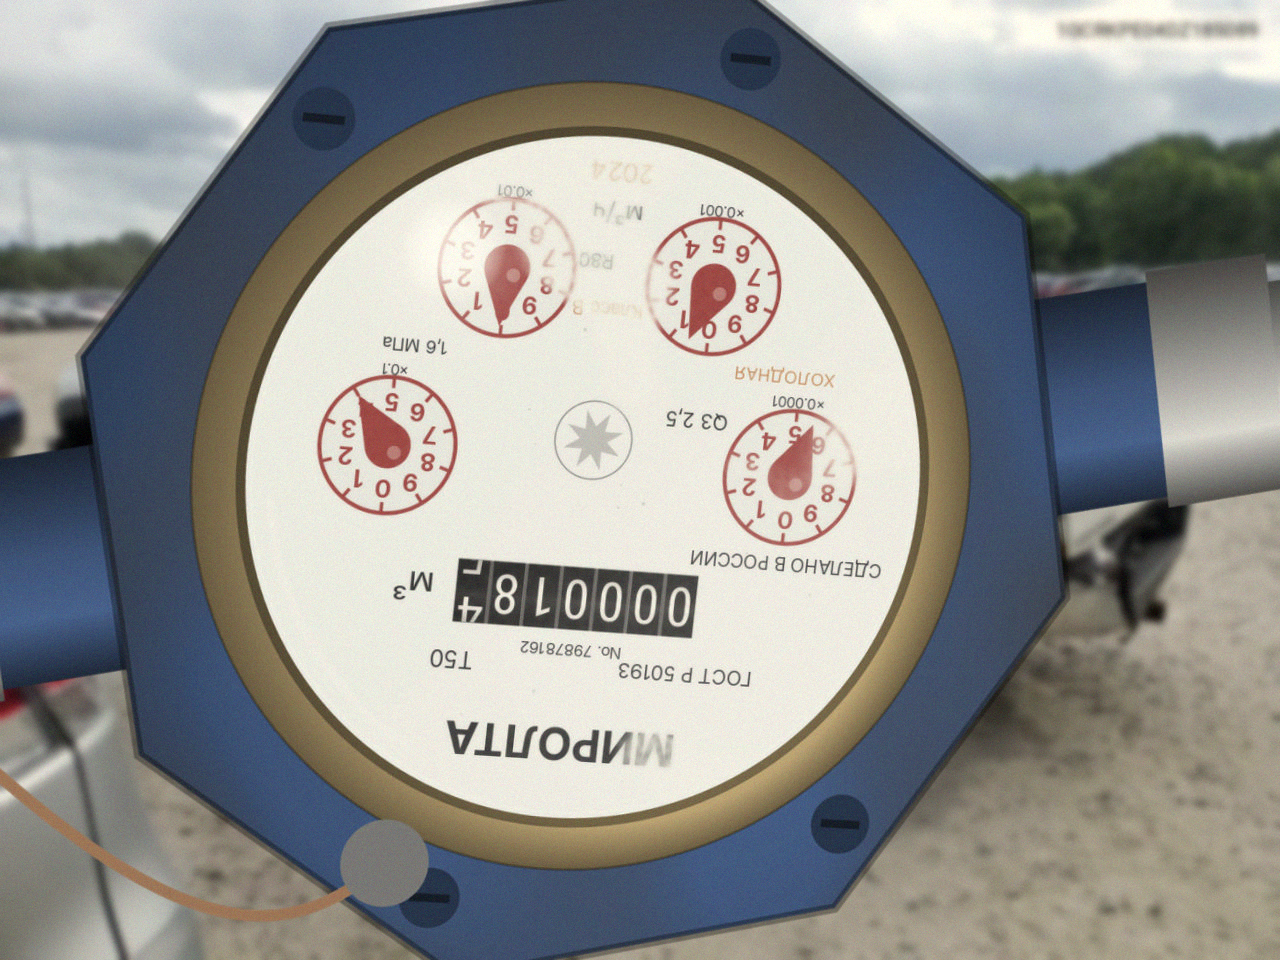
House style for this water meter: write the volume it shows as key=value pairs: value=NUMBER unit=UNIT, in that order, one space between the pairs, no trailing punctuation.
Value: value=184.4005 unit=m³
